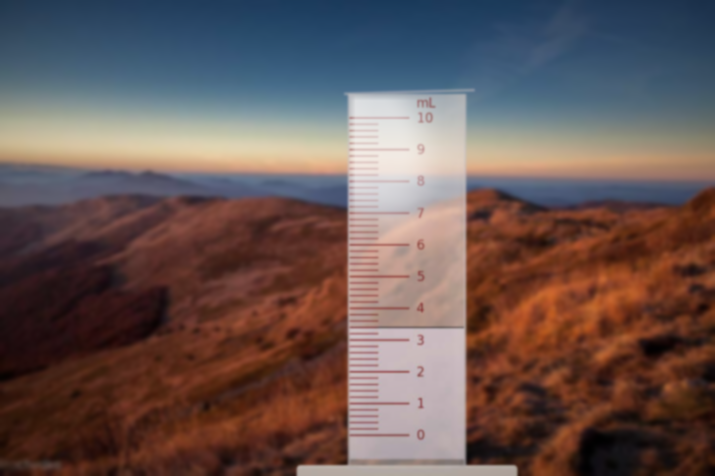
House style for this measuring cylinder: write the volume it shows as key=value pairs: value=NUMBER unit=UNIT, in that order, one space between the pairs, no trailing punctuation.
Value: value=3.4 unit=mL
